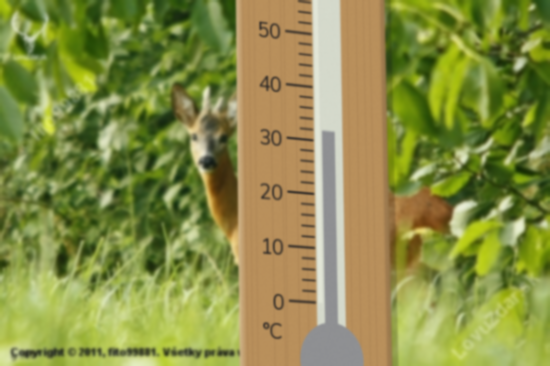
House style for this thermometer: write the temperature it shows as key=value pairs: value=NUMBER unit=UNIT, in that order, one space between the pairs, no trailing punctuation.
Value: value=32 unit=°C
